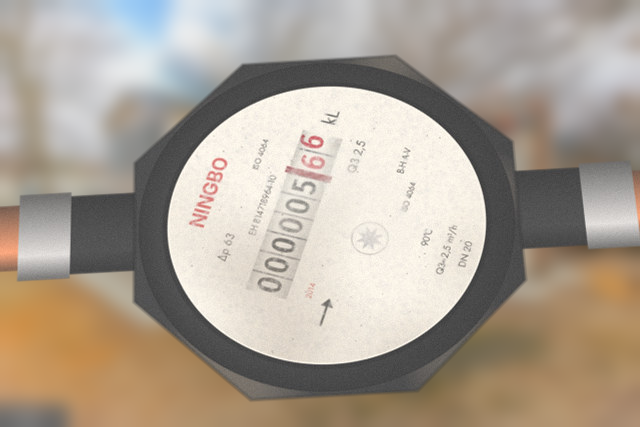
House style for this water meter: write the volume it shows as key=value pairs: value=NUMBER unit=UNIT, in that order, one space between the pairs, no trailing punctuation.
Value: value=5.66 unit=kL
